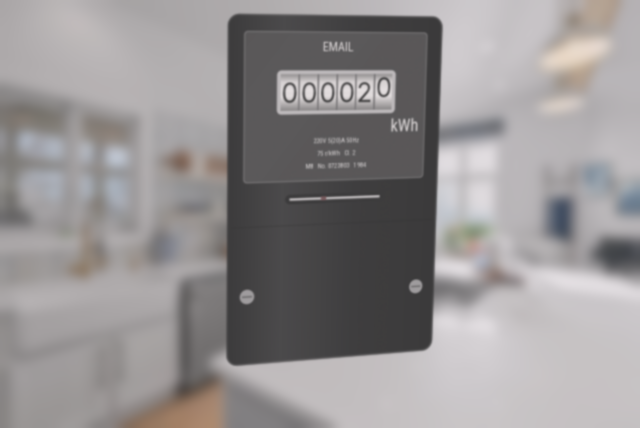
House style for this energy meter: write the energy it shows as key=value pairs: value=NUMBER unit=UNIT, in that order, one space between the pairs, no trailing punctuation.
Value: value=20 unit=kWh
